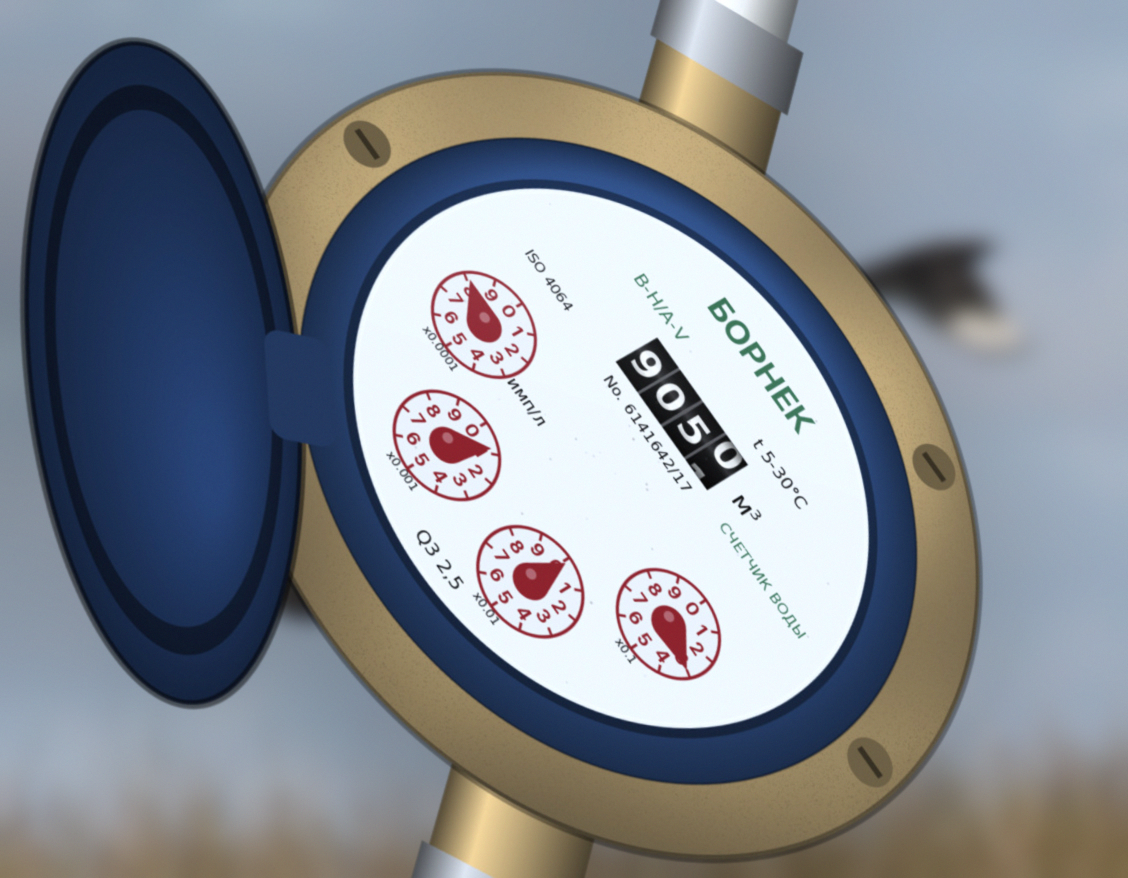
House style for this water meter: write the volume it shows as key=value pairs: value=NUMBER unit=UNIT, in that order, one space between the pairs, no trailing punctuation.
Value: value=9050.3008 unit=m³
